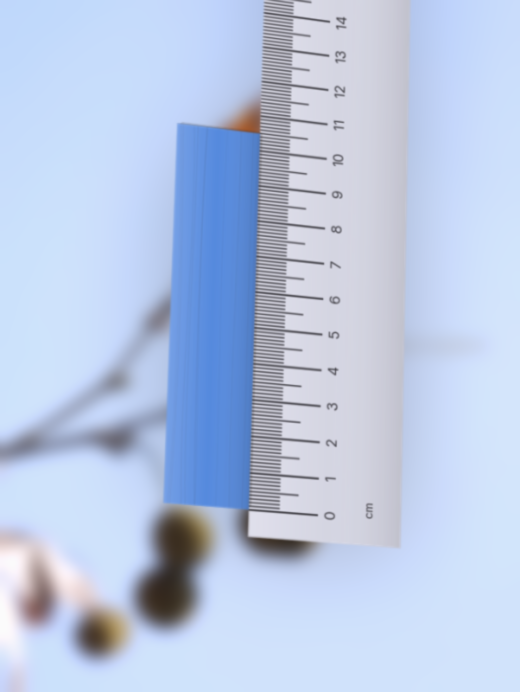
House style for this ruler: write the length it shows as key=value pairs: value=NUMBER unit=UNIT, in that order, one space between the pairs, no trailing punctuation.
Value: value=10.5 unit=cm
